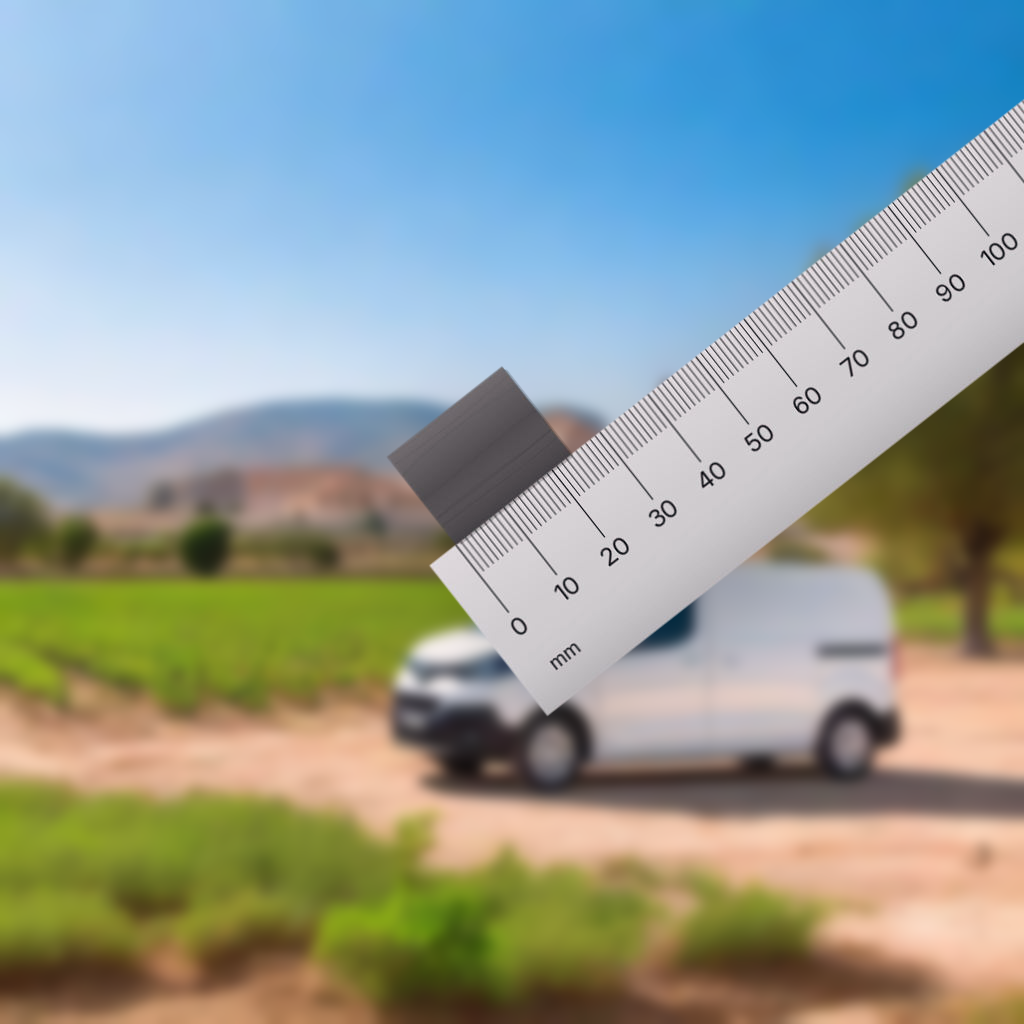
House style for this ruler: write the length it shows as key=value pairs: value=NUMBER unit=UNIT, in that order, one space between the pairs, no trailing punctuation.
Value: value=24 unit=mm
